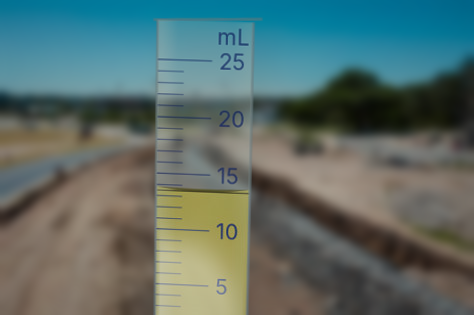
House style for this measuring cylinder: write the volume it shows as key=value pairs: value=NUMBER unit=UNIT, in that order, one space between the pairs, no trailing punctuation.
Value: value=13.5 unit=mL
